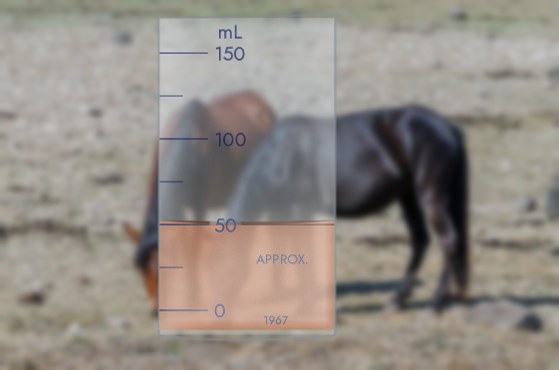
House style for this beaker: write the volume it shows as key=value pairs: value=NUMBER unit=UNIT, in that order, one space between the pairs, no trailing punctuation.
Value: value=50 unit=mL
